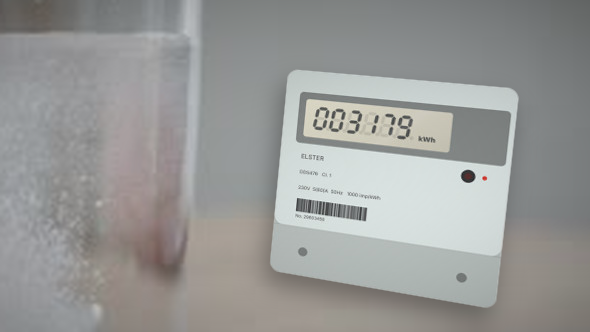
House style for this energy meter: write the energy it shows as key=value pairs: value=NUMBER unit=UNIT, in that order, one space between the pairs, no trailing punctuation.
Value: value=3179 unit=kWh
